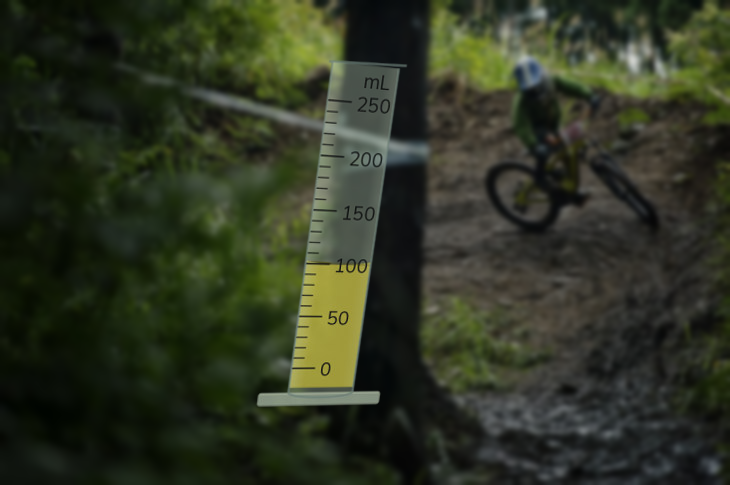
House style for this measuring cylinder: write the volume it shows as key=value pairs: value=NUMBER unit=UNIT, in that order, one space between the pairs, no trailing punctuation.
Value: value=100 unit=mL
